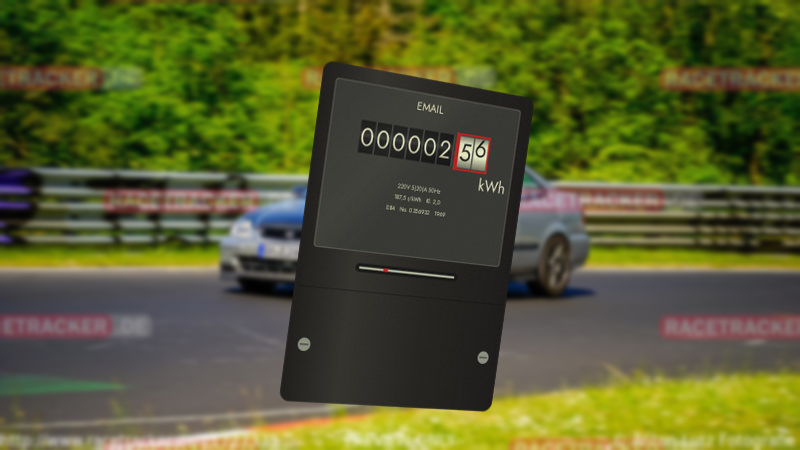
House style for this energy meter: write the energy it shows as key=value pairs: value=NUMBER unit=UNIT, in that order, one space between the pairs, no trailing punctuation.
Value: value=2.56 unit=kWh
